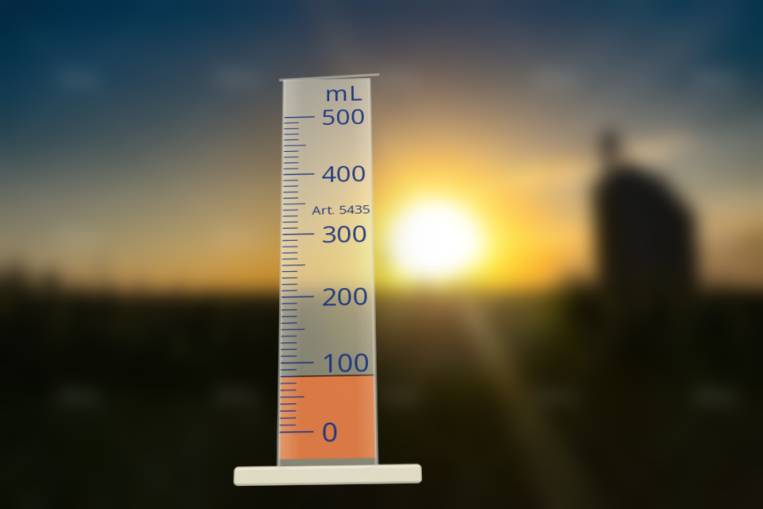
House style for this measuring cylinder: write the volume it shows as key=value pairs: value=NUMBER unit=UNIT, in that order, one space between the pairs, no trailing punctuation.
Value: value=80 unit=mL
